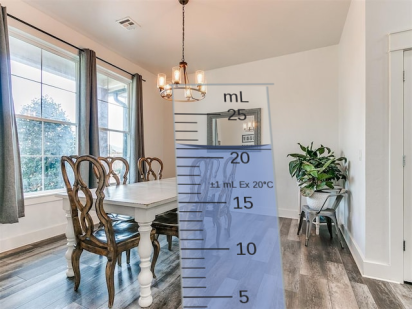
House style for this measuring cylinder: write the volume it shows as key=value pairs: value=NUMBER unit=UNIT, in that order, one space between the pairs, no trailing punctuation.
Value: value=21 unit=mL
